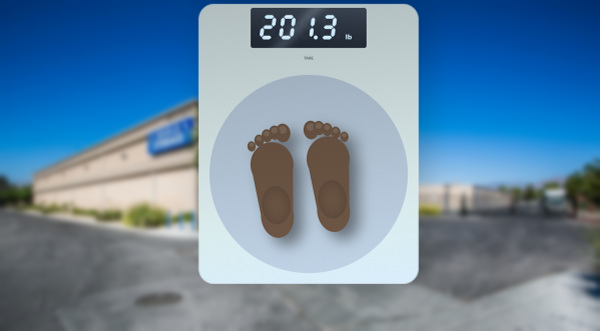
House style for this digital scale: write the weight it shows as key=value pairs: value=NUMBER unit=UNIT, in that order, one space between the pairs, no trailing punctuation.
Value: value=201.3 unit=lb
